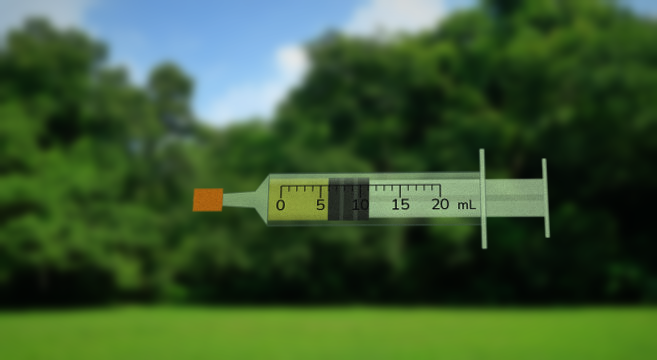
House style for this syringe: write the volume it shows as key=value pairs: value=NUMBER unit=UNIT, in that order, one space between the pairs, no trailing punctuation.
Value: value=6 unit=mL
